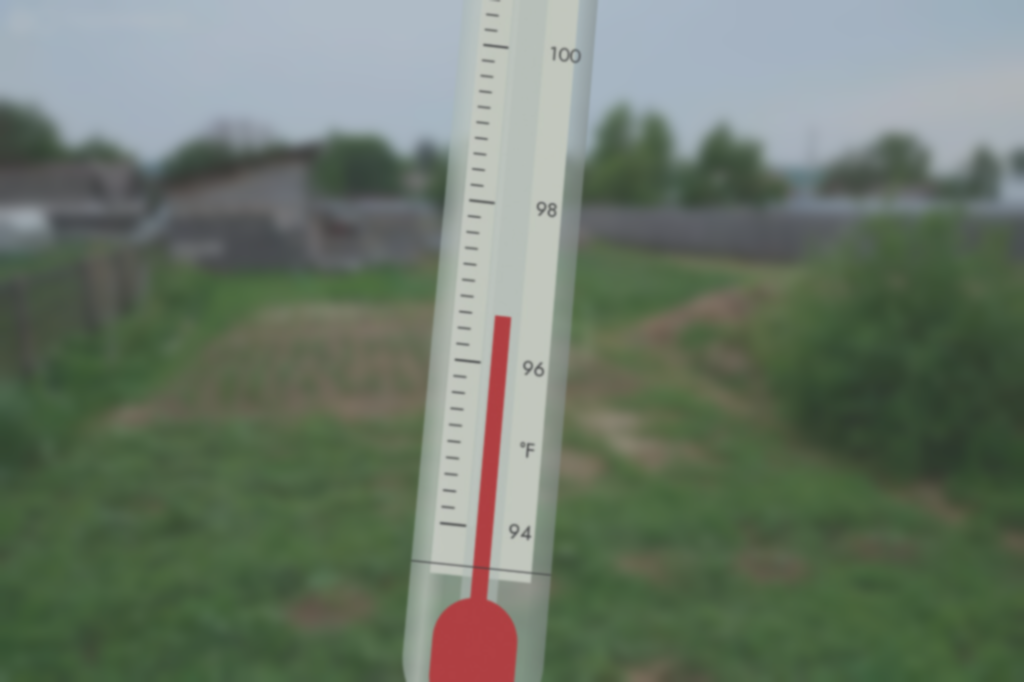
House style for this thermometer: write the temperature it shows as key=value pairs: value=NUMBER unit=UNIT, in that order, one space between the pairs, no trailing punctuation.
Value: value=96.6 unit=°F
